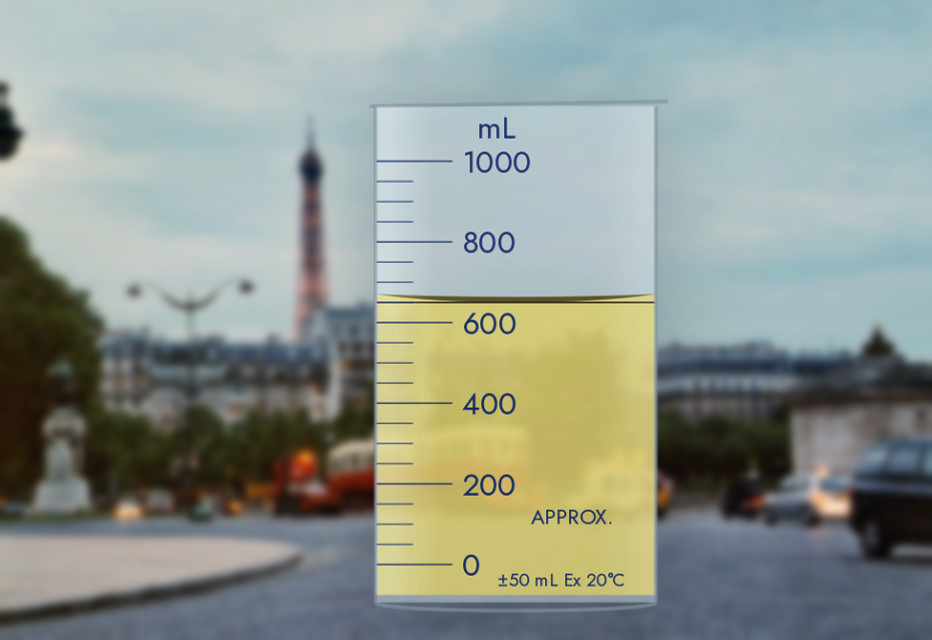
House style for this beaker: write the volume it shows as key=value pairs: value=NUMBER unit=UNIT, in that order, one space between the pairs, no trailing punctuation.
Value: value=650 unit=mL
